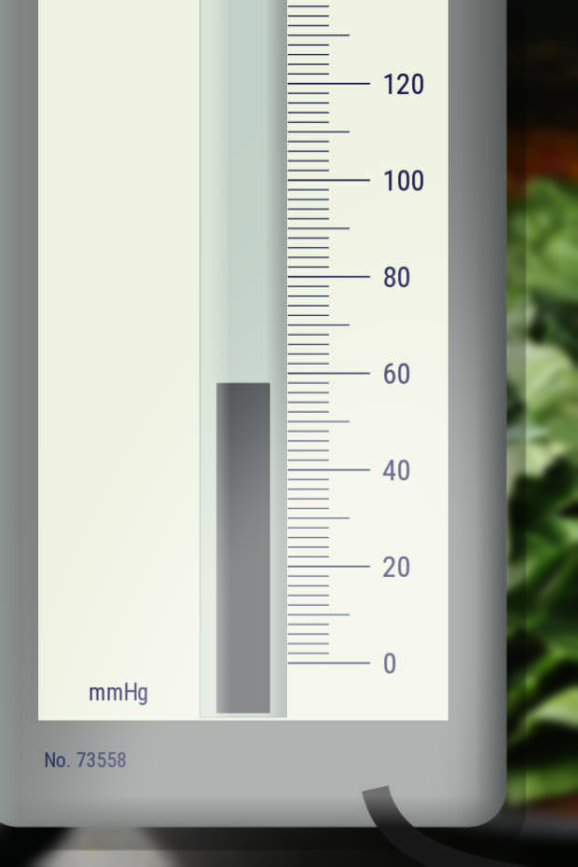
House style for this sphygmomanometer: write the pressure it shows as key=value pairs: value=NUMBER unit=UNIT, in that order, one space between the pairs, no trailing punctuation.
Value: value=58 unit=mmHg
